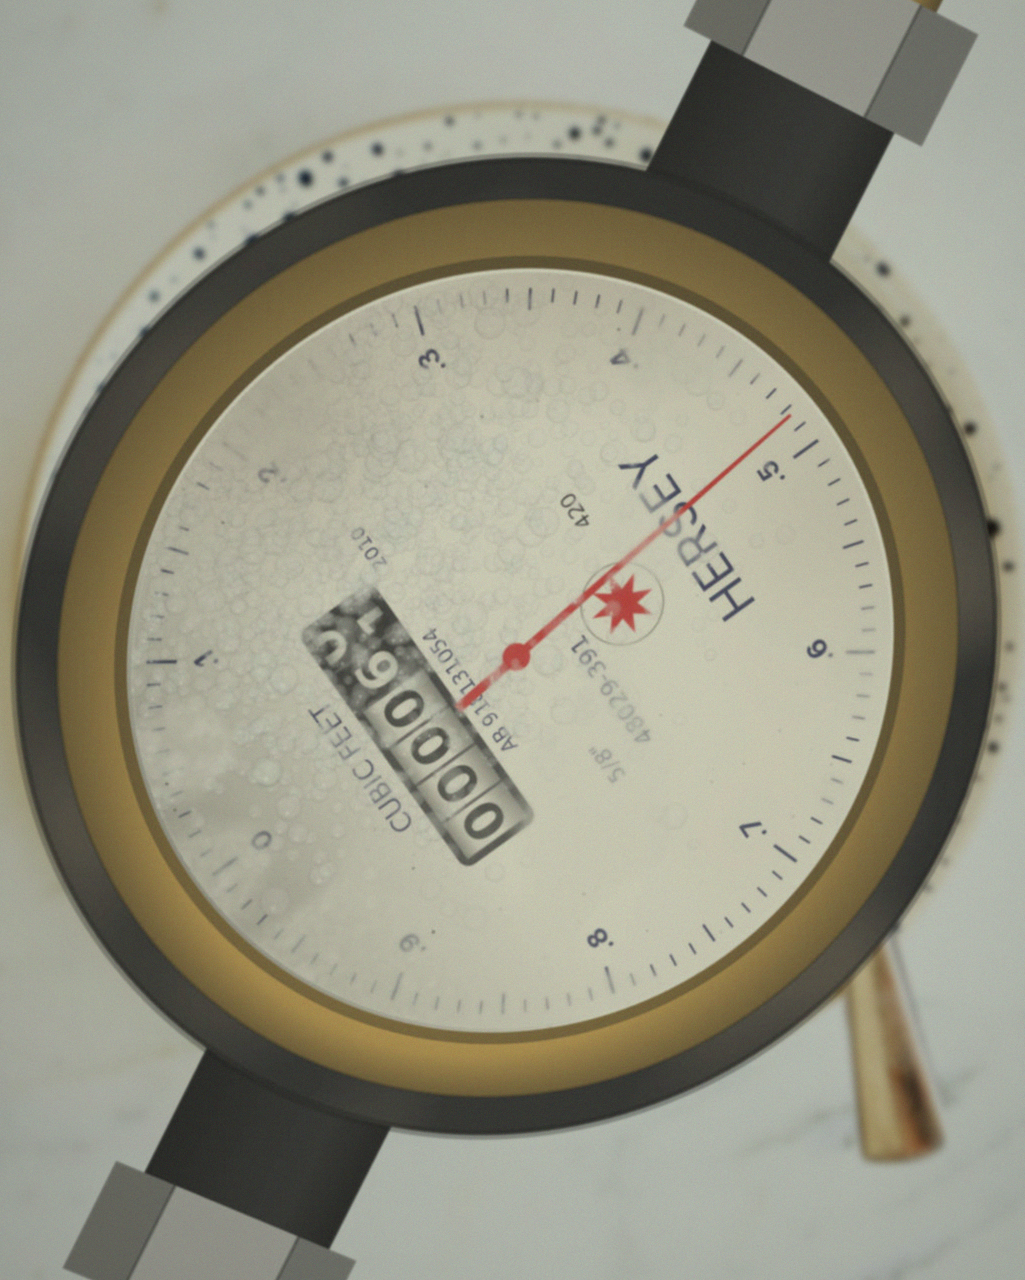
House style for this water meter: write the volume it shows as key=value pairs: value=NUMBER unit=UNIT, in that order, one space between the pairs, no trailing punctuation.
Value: value=60.48 unit=ft³
